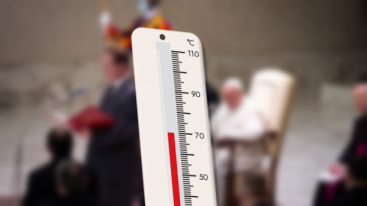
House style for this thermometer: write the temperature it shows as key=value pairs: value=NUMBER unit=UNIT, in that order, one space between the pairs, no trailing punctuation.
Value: value=70 unit=°C
